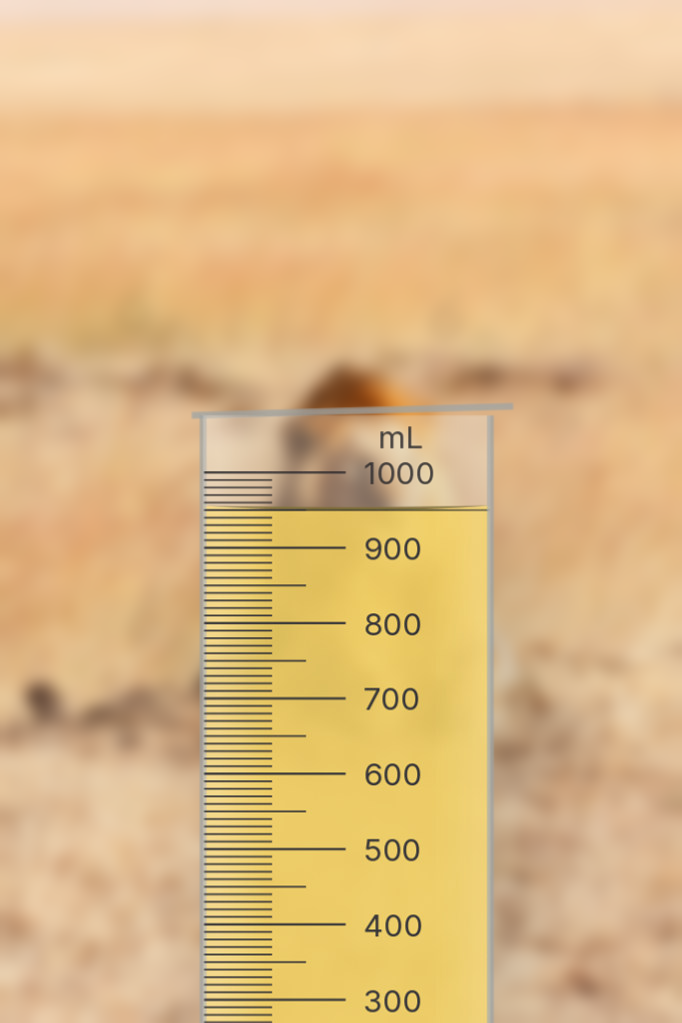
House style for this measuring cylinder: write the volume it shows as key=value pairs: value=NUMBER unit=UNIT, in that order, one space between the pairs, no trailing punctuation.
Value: value=950 unit=mL
